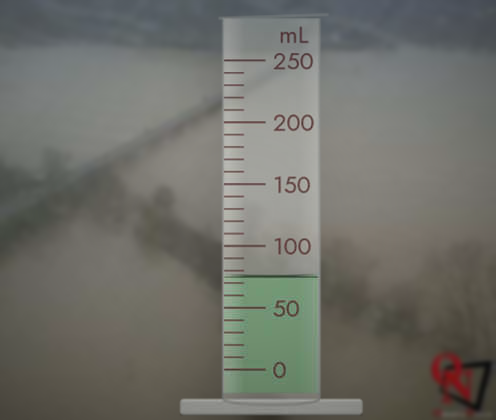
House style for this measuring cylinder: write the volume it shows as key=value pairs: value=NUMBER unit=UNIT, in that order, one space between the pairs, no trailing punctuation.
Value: value=75 unit=mL
